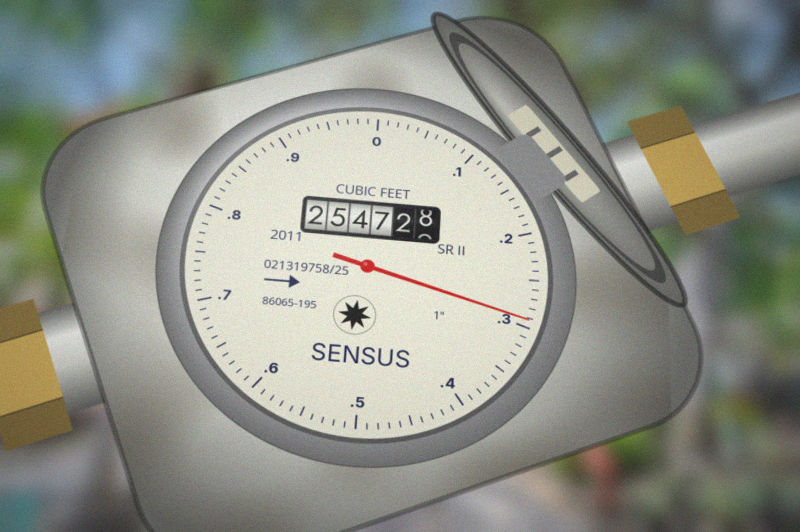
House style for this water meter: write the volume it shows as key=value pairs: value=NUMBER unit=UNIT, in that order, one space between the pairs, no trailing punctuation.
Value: value=254728.29 unit=ft³
